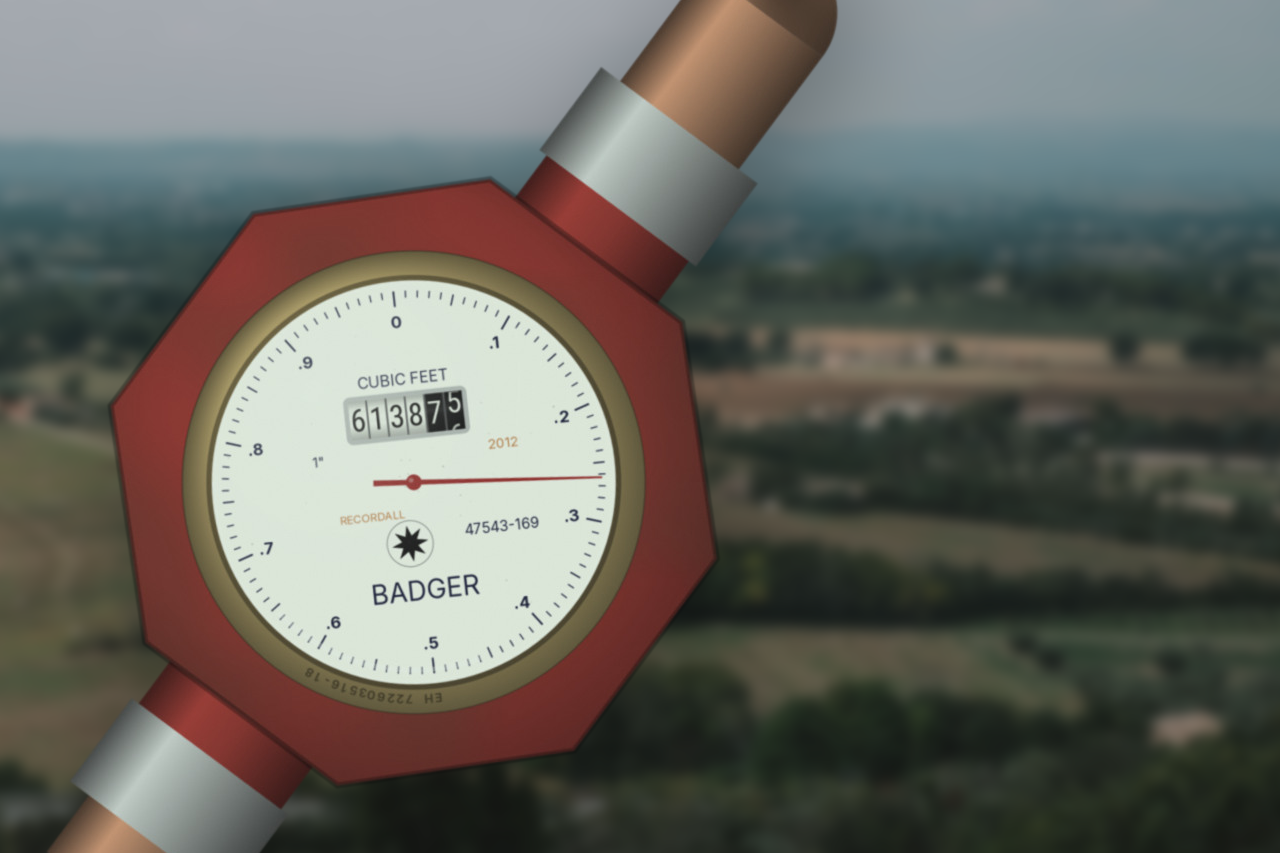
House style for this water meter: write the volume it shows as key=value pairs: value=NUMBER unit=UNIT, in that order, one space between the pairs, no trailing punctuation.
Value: value=613875.26 unit=ft³
